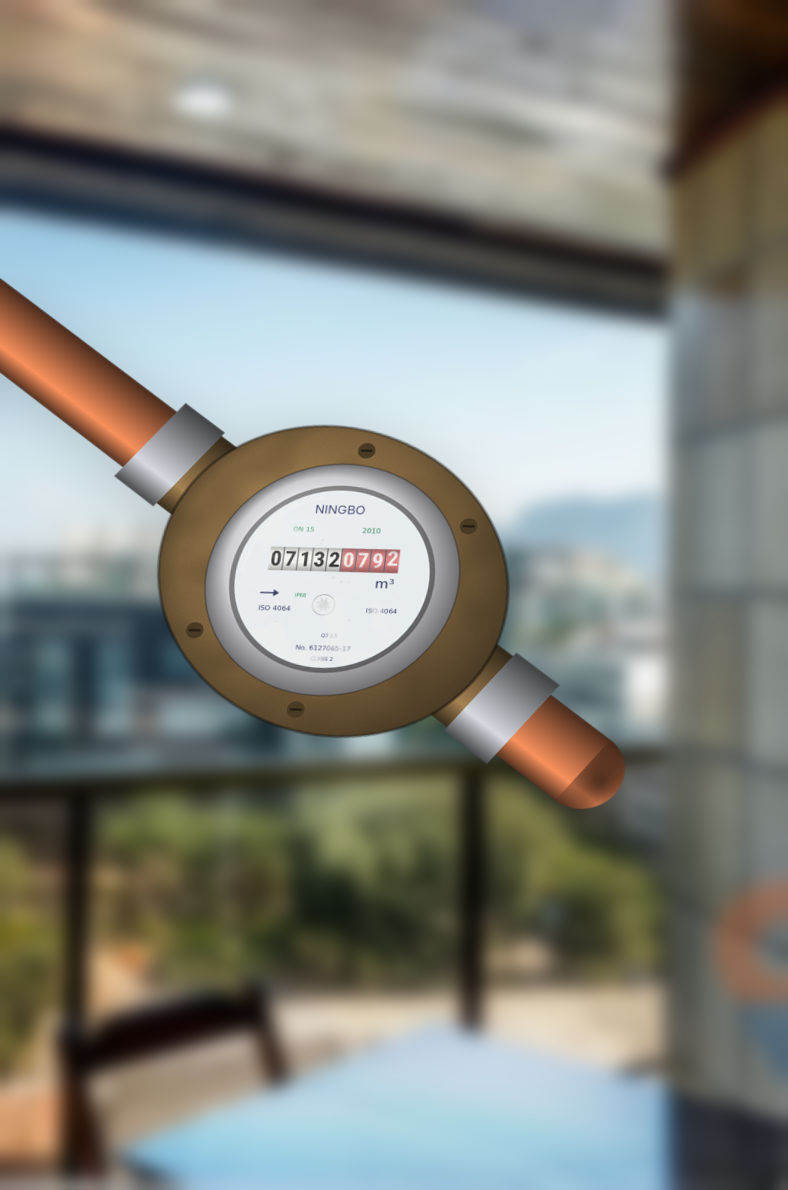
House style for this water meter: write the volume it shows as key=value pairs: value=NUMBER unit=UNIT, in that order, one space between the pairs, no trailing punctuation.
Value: value=7132.0792 unit=m³
